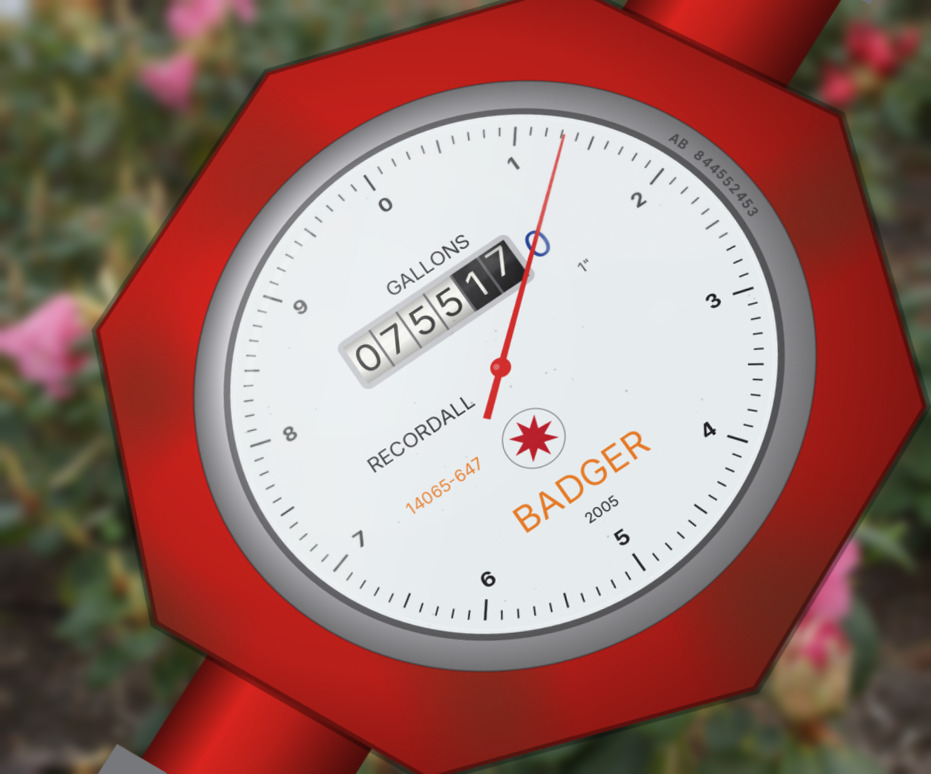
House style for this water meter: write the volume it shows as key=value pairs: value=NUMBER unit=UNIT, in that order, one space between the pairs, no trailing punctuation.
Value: value=755171.3 unit=gal
